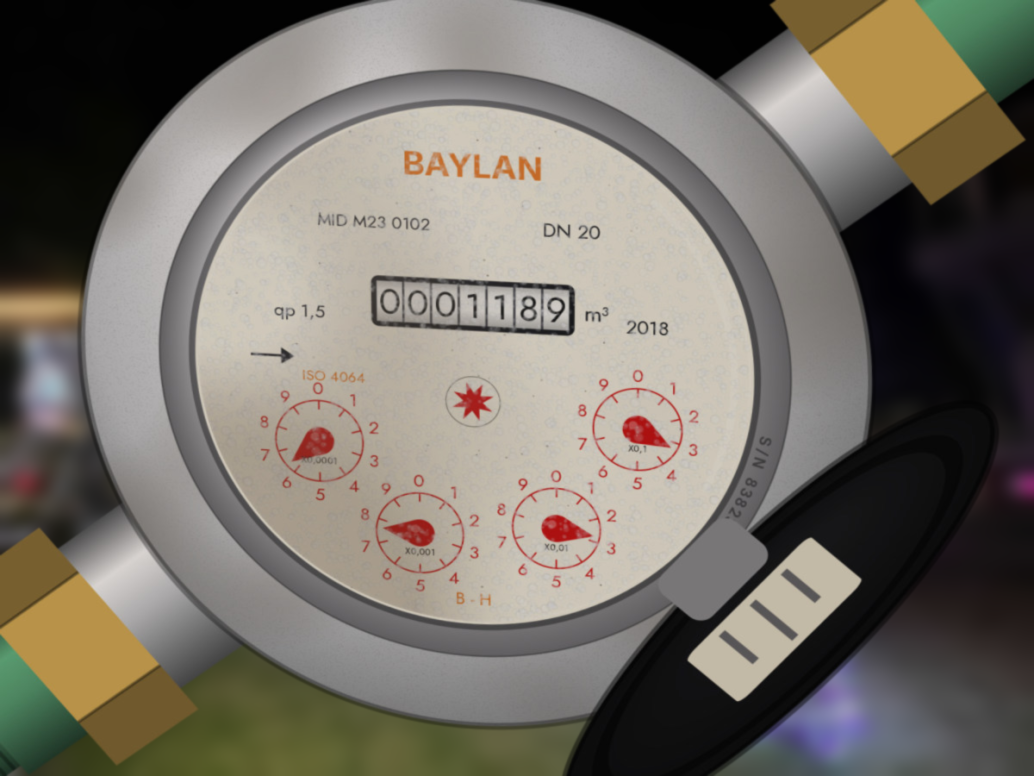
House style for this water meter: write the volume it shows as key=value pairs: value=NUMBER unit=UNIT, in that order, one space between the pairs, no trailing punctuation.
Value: value=1189.3276 unit=m³
